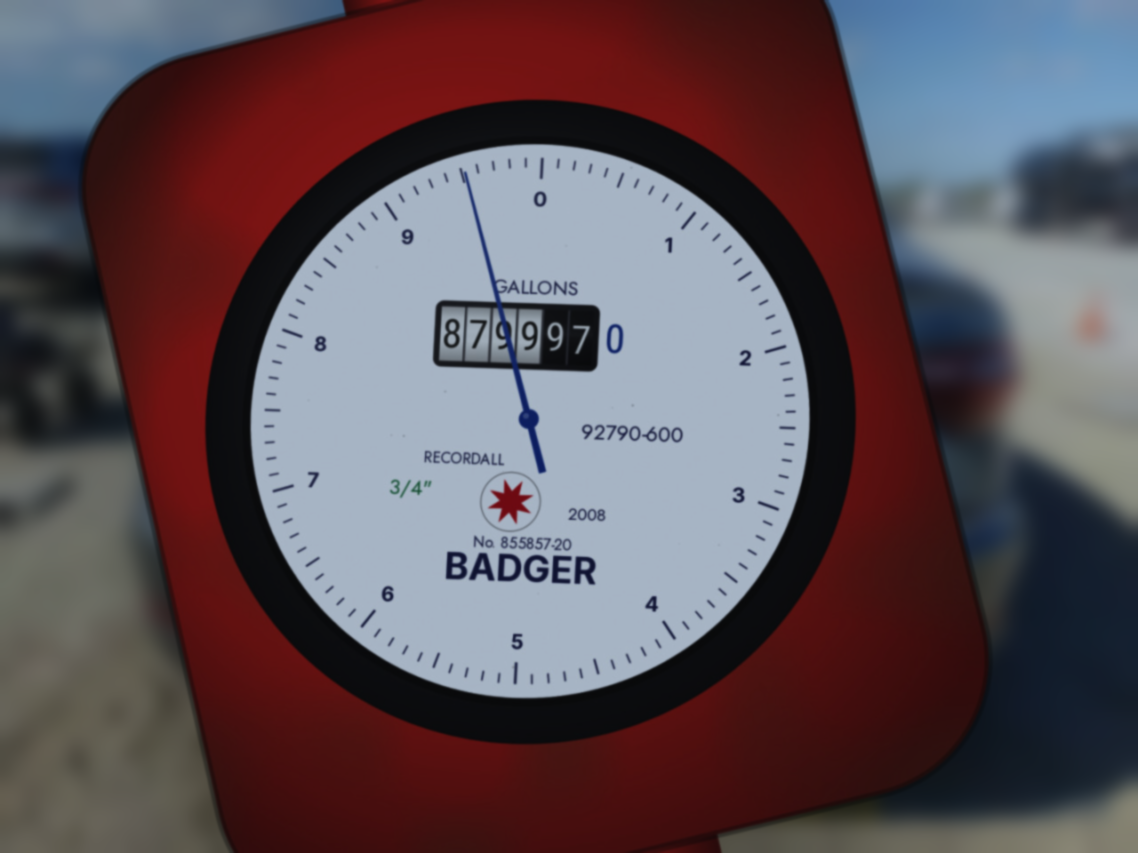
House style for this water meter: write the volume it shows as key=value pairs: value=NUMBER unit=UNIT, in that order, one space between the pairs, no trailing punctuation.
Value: value=8799969.5 unit=gal
